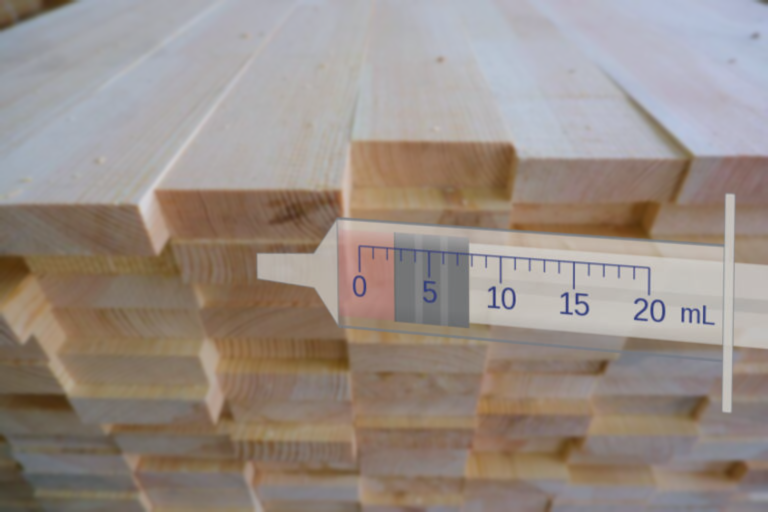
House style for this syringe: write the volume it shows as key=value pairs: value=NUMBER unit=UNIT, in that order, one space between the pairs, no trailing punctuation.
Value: value=2.5 unit=mL
